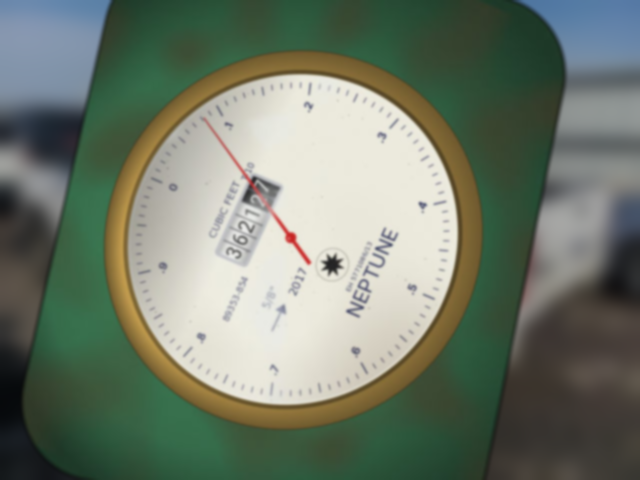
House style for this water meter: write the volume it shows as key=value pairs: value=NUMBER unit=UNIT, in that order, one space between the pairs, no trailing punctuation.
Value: value=362127.08 unit=ft³
